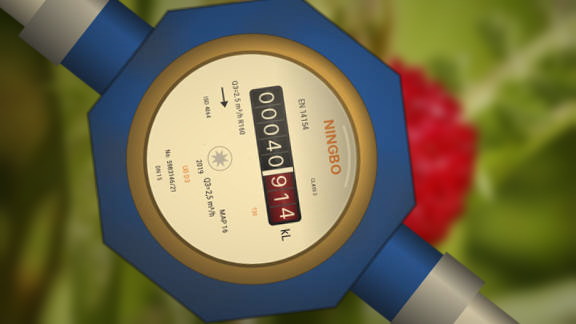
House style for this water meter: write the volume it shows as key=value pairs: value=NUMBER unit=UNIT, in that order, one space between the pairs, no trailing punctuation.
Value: value=40.914 unit=kL
